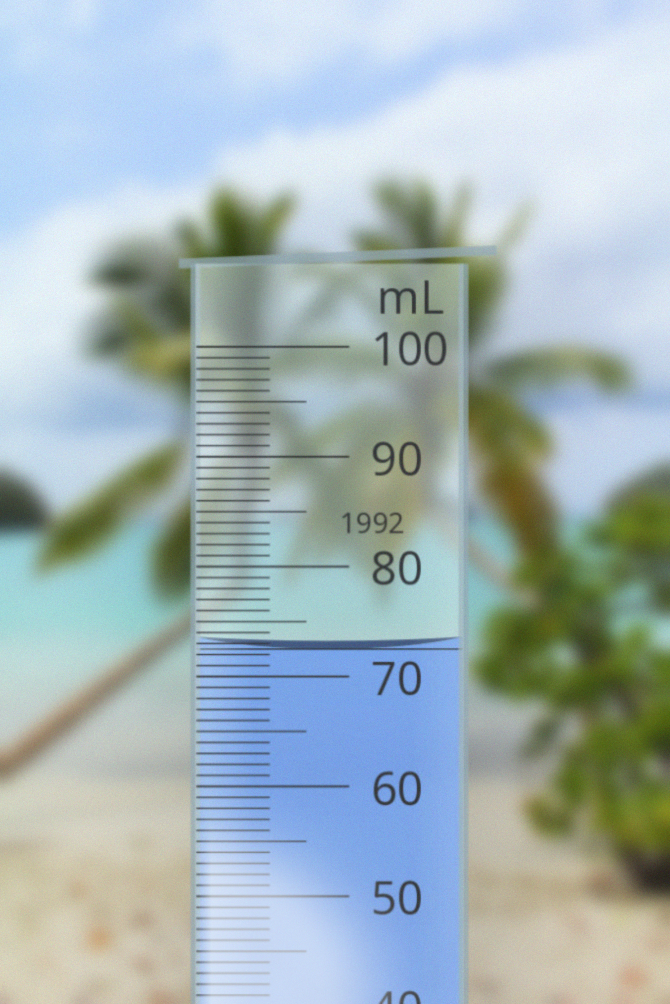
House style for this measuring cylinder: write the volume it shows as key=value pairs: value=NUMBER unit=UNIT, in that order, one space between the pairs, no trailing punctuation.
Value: value=72.5 unit=mL
